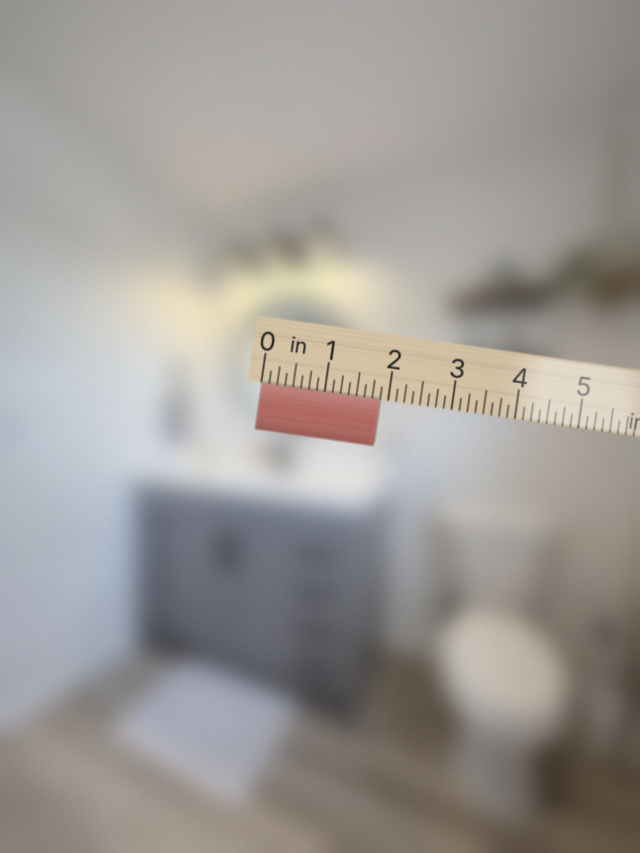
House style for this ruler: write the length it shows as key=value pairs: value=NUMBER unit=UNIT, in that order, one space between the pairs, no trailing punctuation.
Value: value=1.875 unit=in
